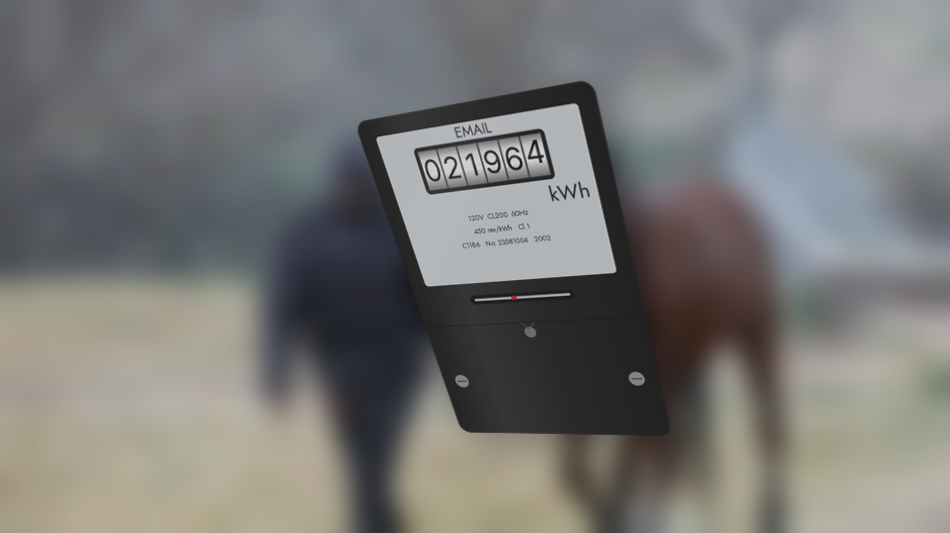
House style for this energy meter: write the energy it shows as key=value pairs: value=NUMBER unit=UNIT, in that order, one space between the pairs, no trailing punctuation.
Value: value=21964 unit=kWh
